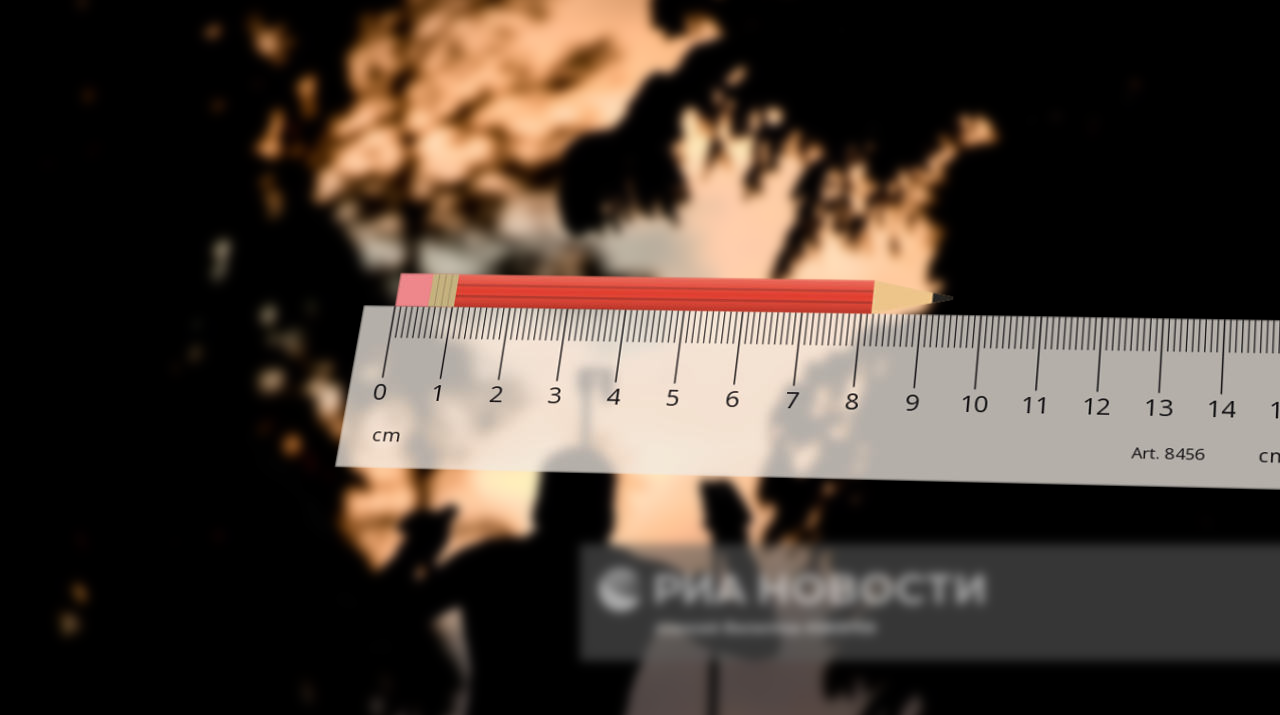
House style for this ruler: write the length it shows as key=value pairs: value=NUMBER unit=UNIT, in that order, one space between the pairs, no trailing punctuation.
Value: value=9.5 unit=cm
